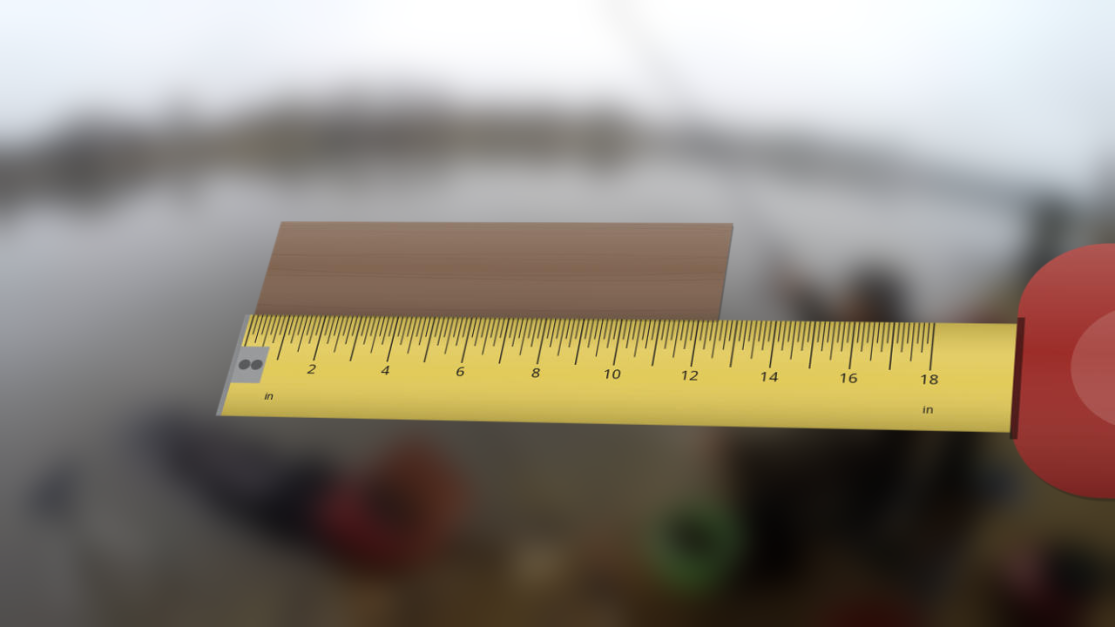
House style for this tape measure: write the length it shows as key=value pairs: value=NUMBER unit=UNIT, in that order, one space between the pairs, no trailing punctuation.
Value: value=12.5 unit=in
